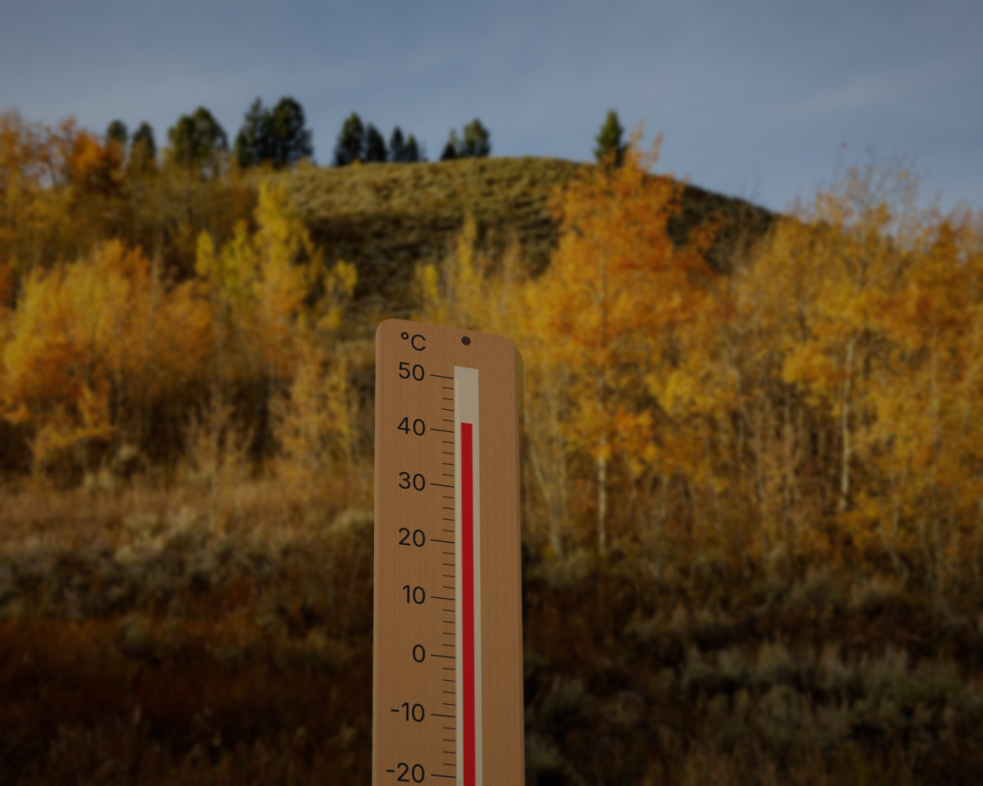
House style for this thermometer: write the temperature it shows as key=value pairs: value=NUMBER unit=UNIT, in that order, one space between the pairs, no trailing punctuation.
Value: value=42 unit=°C
